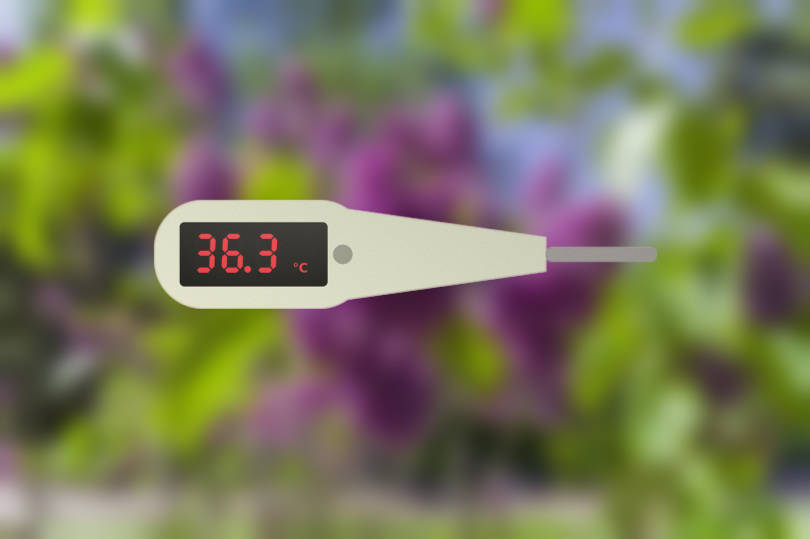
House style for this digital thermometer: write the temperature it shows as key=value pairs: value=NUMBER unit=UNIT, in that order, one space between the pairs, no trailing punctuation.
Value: value=36.3 unit=°C
